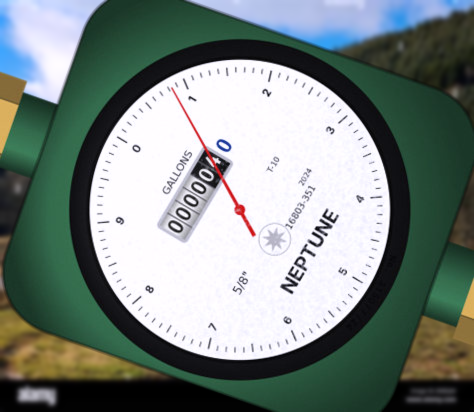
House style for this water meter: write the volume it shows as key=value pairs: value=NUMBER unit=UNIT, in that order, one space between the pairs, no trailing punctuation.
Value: value=40.8 unit=gal
